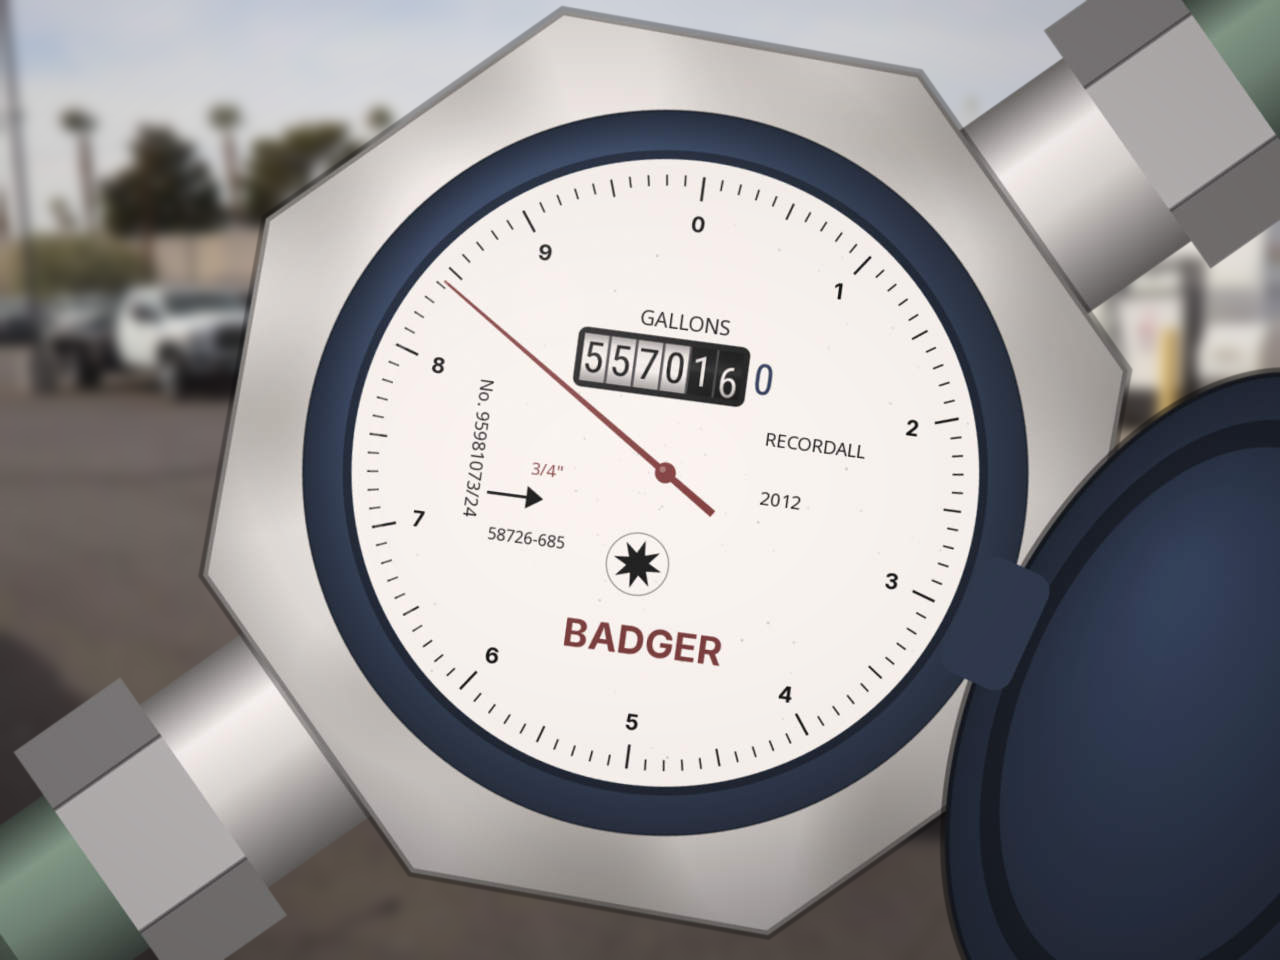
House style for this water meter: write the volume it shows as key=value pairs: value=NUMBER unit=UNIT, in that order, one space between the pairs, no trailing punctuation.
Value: value=5570158.4 unit=gal
